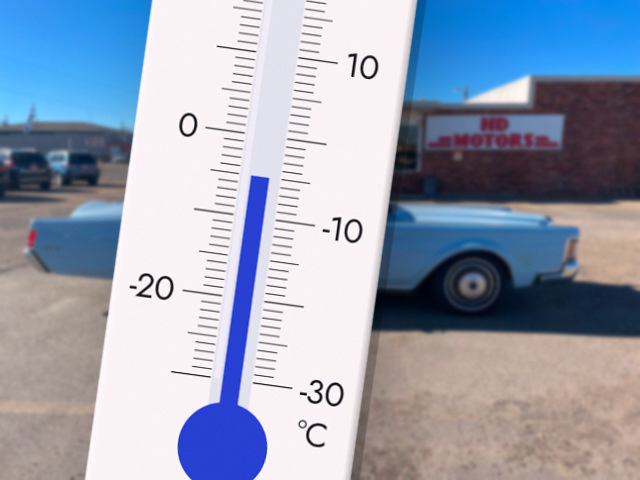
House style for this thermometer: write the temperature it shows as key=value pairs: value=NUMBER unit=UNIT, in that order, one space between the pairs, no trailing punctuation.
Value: value=-5 unit=°C
